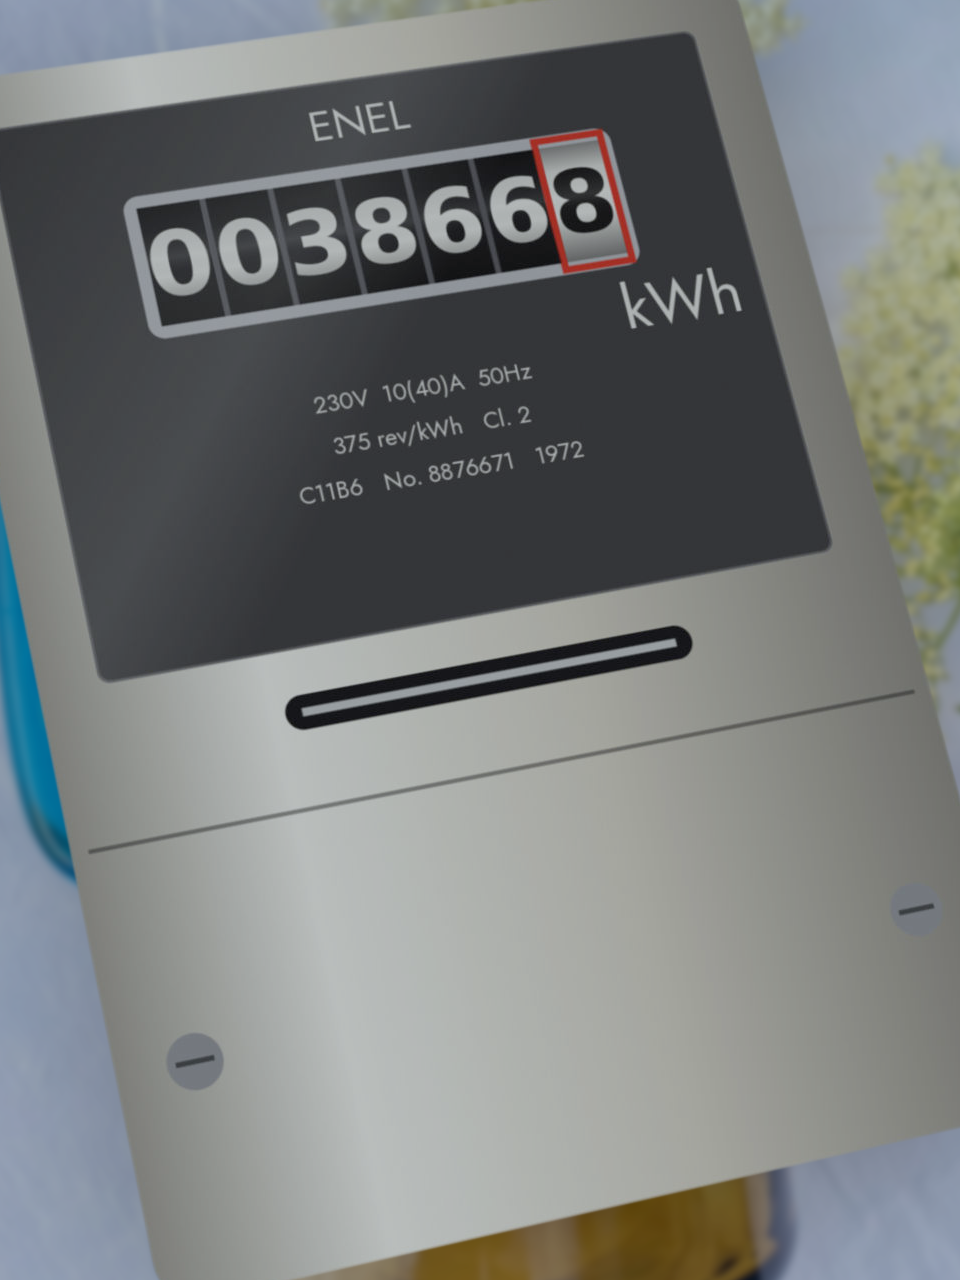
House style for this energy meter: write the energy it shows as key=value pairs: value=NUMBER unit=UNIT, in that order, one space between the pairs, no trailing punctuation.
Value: value=3866.8 unit=kWh
